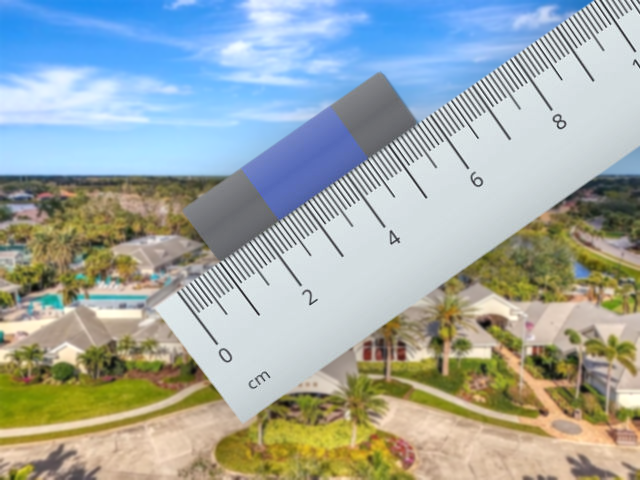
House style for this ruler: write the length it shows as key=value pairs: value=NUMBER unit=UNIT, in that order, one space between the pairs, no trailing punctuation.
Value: value=4.7 unit=cm
